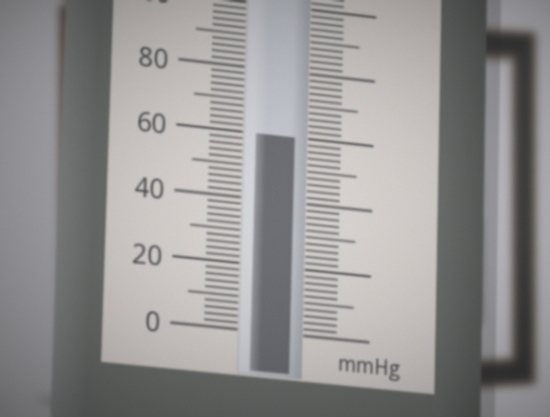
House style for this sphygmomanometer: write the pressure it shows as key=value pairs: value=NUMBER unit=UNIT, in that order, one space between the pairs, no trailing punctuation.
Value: value=60 unit=mmHg
